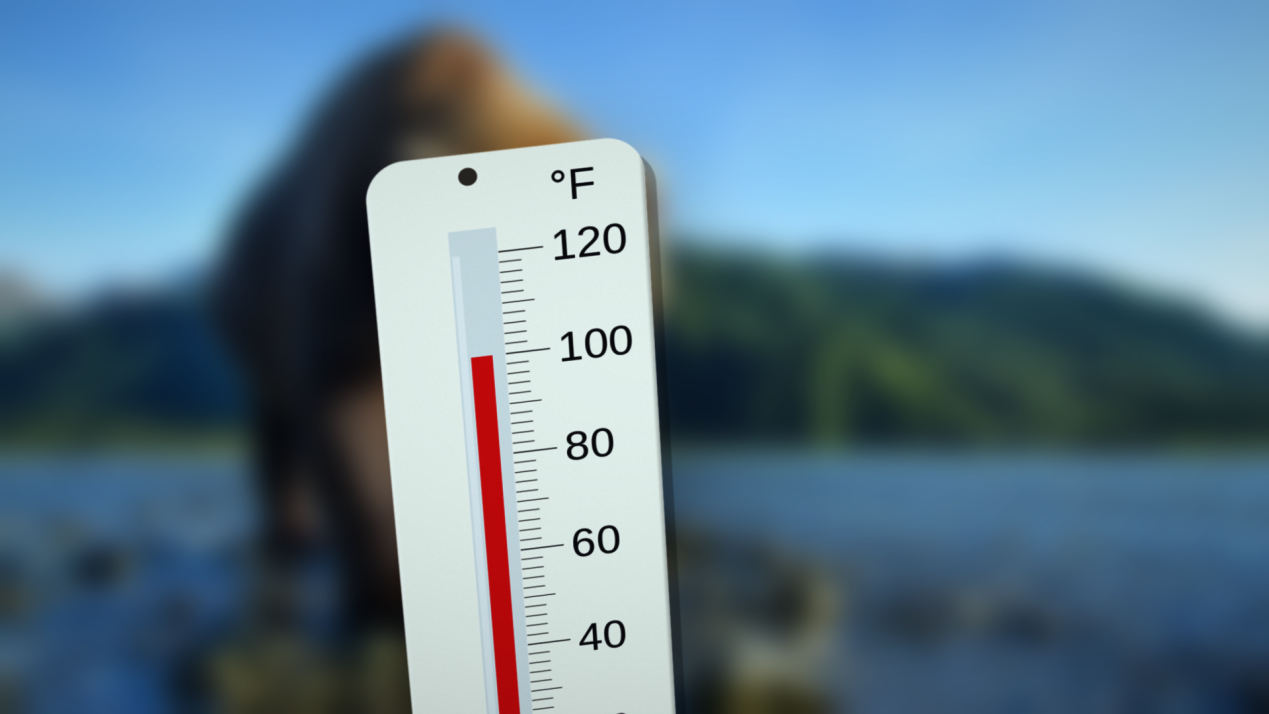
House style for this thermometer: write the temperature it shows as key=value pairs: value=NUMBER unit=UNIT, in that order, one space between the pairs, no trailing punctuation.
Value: value=100 unit=°F
